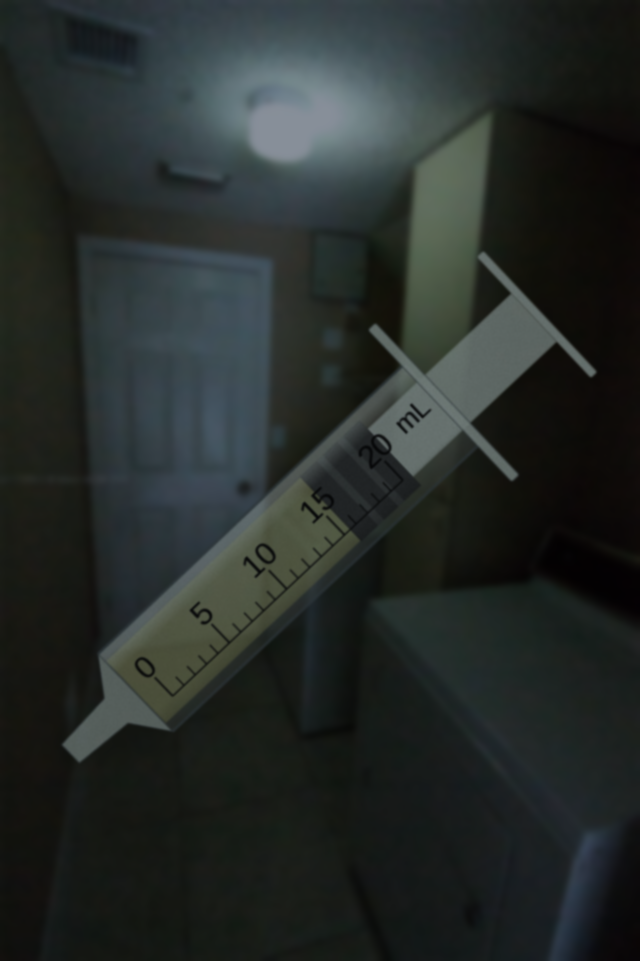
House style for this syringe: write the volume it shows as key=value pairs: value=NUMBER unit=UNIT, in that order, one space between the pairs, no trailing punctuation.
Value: value=15.5 unit=mL
